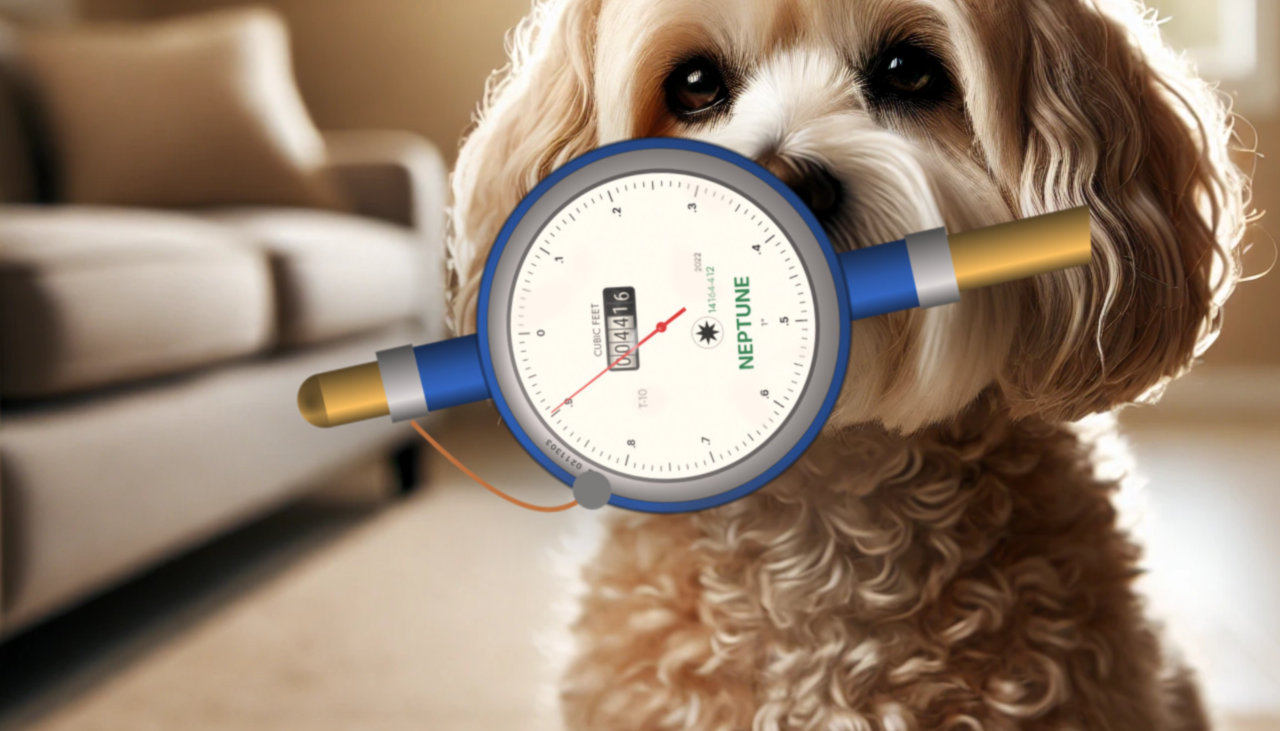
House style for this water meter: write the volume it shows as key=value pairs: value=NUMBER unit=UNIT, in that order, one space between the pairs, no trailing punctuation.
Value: value=4415.90 unit=ft³
